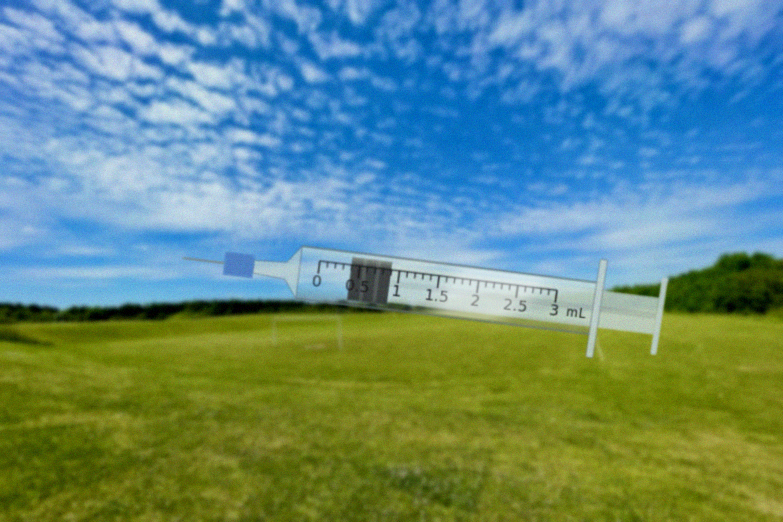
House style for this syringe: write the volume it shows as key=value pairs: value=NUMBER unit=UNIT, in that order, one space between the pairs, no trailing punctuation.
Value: value=0.4 unit=mL
